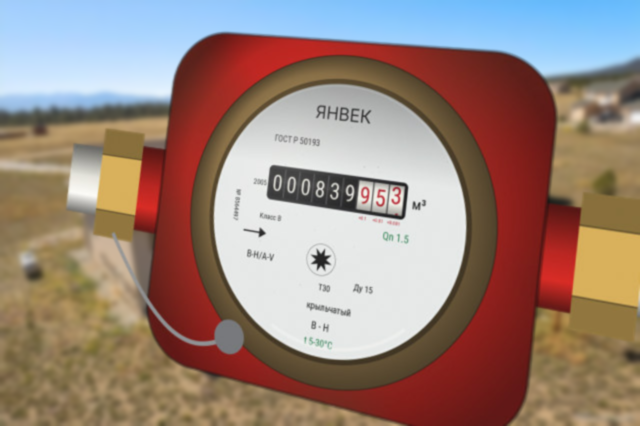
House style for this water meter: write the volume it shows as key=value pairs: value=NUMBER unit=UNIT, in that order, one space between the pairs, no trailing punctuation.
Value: value=839.953 unit=m³
